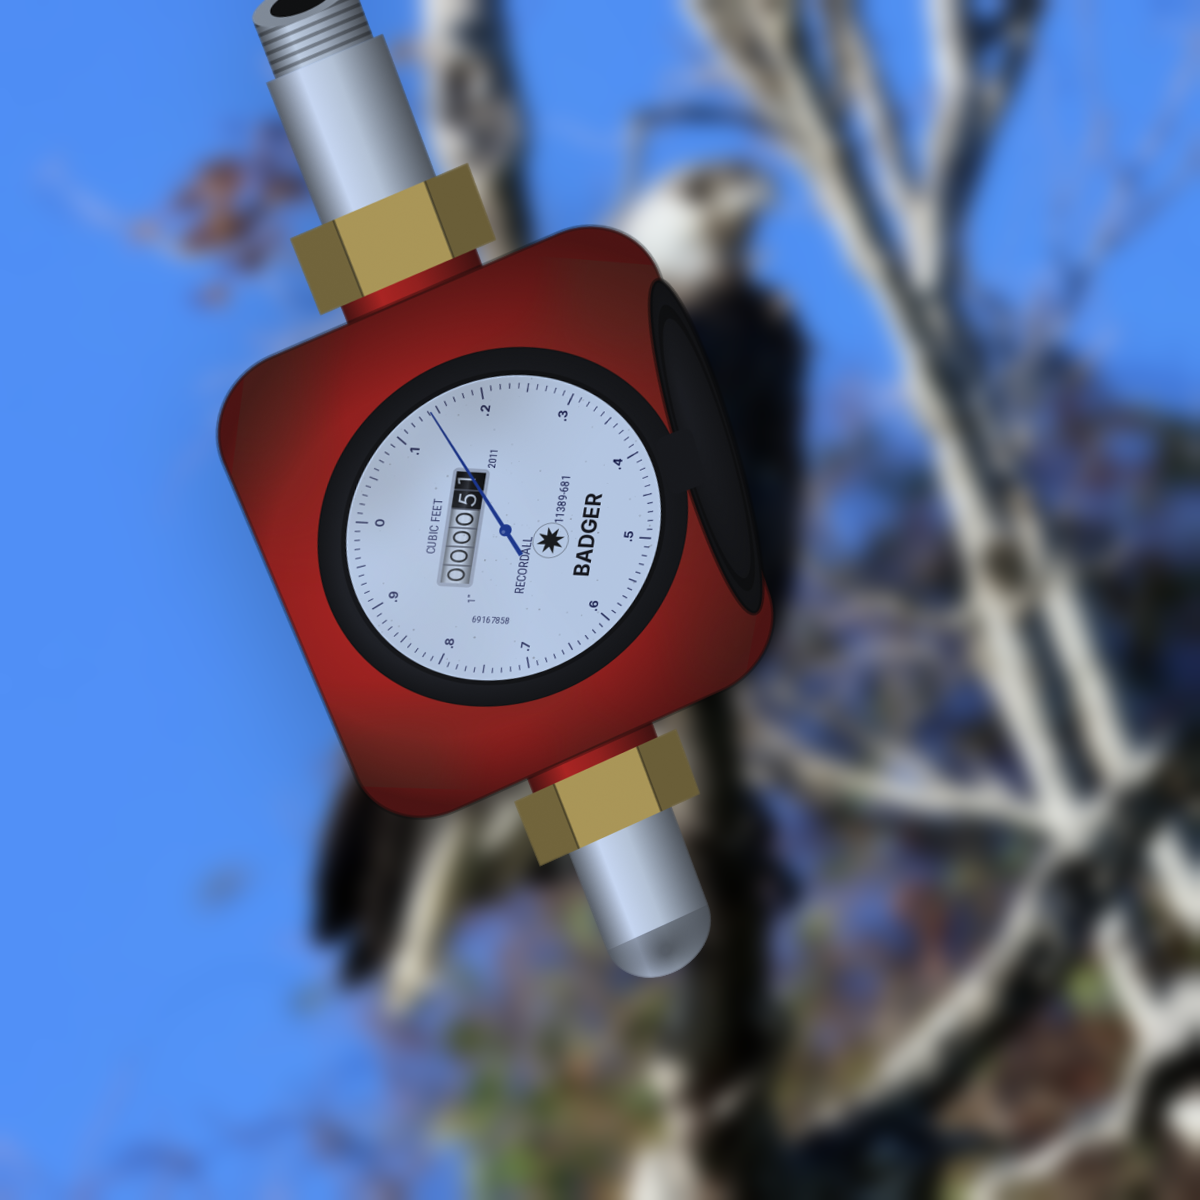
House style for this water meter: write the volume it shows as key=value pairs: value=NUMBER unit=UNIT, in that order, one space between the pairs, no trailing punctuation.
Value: value=51.14 unit=ft³
